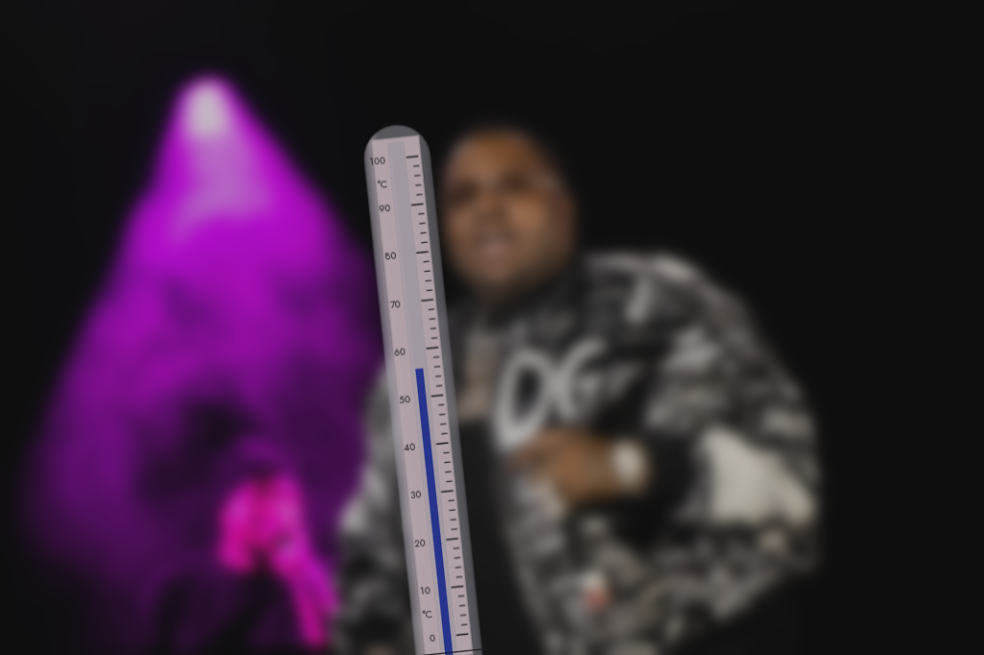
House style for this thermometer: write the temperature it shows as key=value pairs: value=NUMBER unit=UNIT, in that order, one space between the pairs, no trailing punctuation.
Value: value=56 unit=°C
